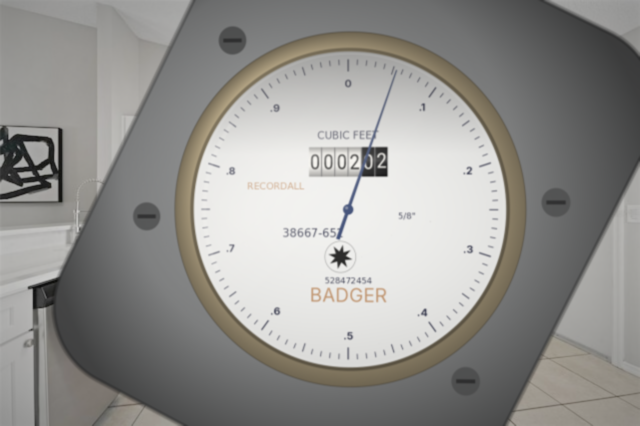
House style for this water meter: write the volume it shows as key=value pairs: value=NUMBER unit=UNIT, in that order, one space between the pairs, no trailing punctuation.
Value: value=202.05 unit=ft³
